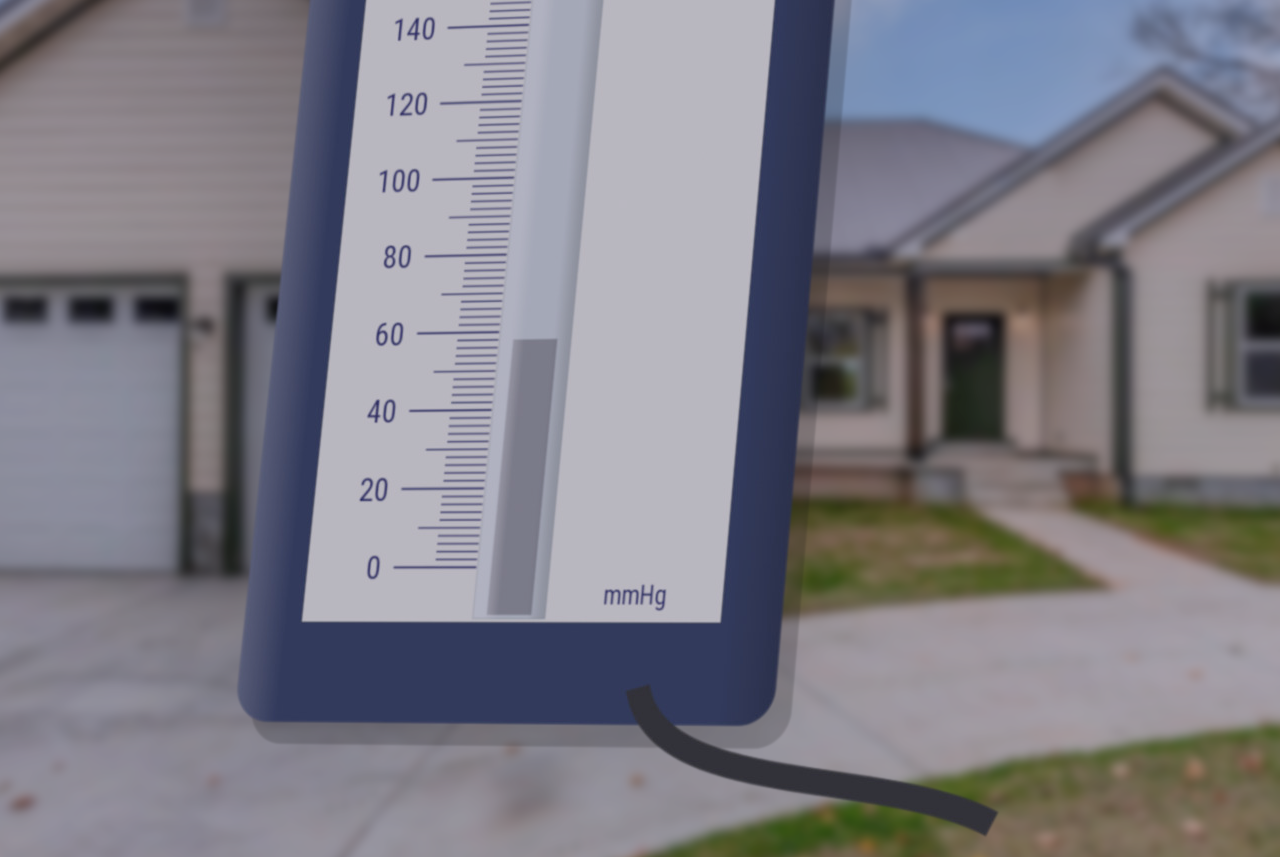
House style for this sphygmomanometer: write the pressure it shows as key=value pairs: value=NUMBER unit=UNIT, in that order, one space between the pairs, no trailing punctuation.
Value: value=58 unit=mmHg
